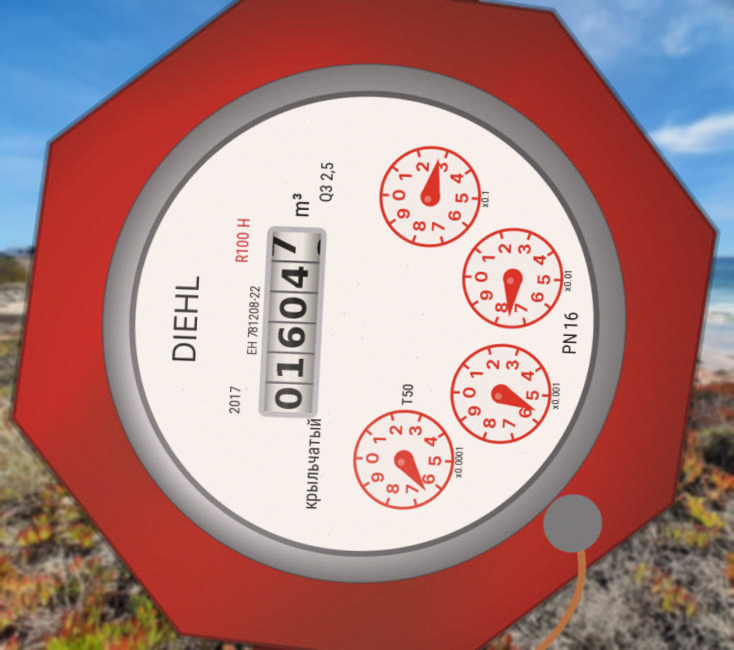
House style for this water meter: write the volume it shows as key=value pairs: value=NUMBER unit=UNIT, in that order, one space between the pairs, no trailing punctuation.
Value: value=16047.2756 unit=m³
